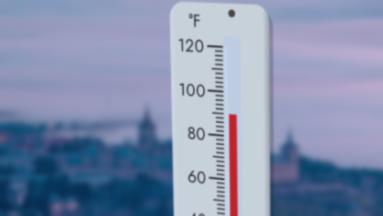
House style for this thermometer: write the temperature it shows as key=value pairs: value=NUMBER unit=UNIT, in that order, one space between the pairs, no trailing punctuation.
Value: value=90 unit=°F
